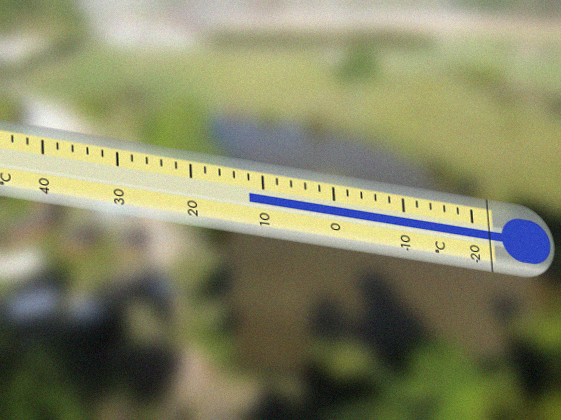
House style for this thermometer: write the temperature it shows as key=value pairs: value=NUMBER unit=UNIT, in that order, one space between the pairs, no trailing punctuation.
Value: value=12 unit=°C
